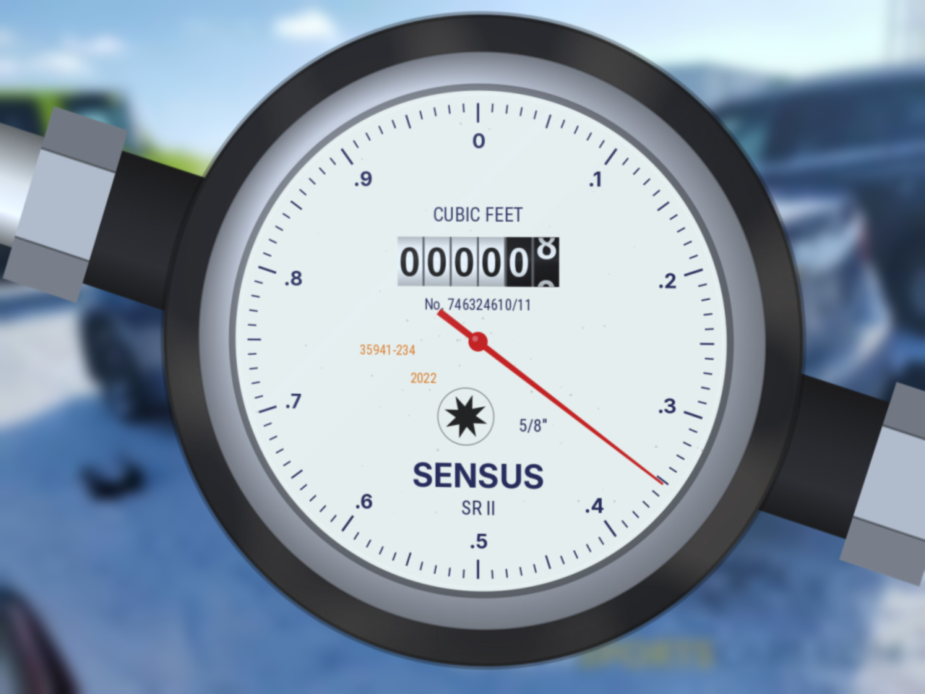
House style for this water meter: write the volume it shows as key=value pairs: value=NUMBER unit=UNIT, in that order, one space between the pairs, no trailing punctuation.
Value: value=8.35 unit=ft³
